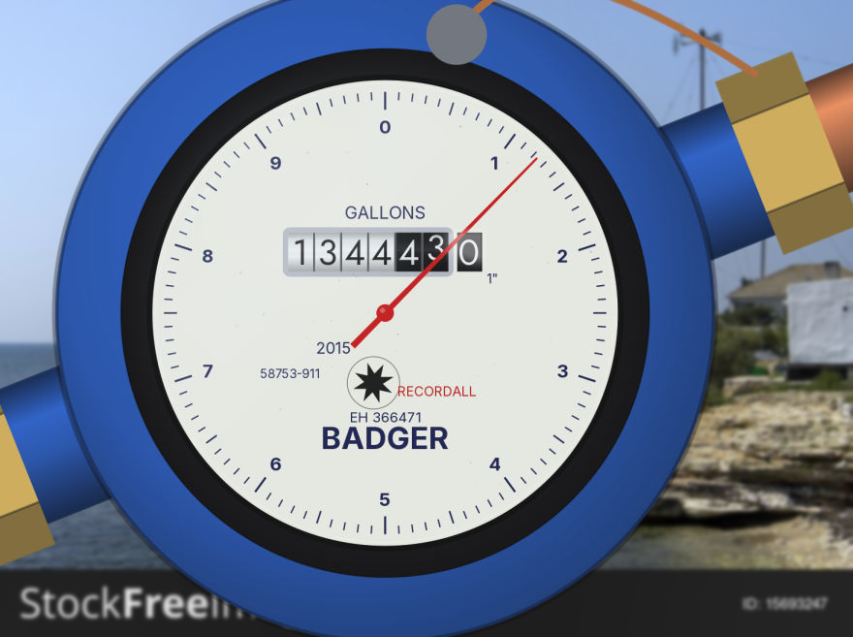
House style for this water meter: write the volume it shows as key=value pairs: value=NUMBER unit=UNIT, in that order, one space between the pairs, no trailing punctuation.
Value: value=1344431.2 unit=gal
